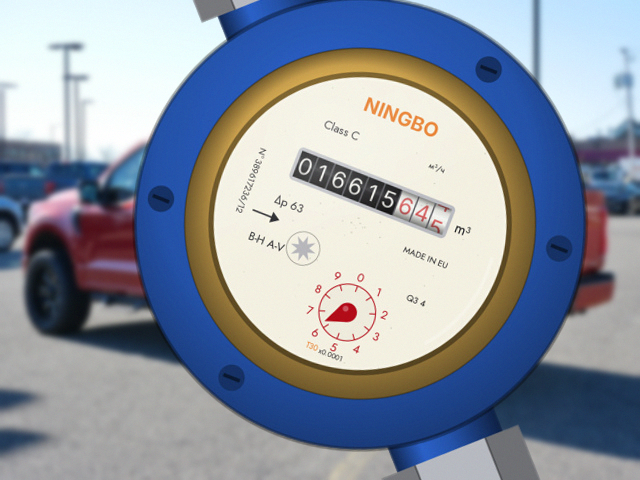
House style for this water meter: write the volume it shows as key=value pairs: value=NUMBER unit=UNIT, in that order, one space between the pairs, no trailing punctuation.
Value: value=16615.6446 unit=m³
